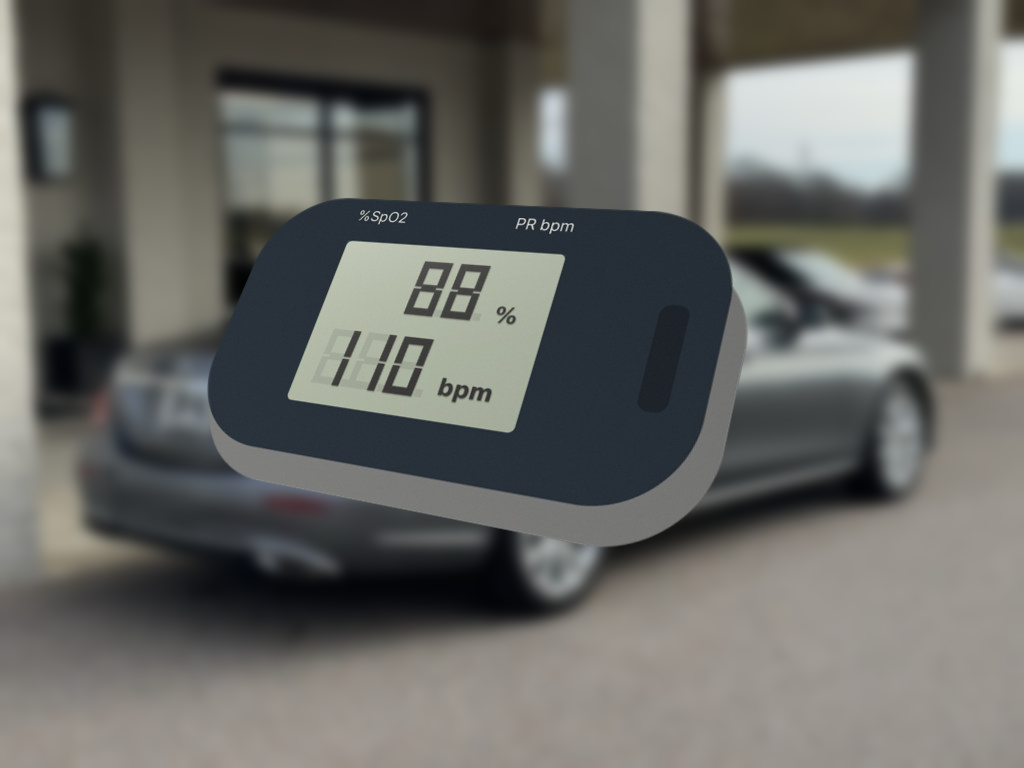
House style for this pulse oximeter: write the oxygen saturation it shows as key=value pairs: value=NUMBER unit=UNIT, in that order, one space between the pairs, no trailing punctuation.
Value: value=88 unit=%
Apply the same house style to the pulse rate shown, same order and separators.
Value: value=110 unit=bpm
